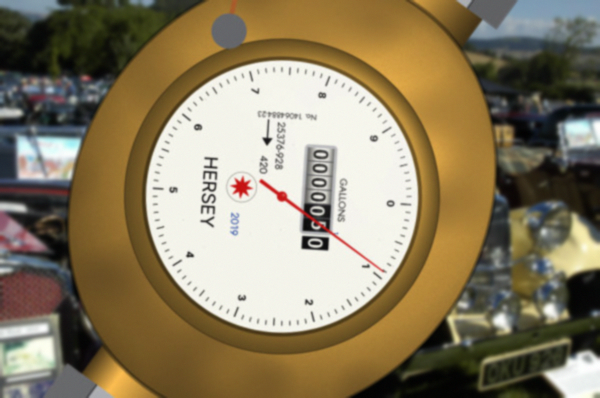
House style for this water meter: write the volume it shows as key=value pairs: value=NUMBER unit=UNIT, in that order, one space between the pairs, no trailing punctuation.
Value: value=50.9 unit=gal
